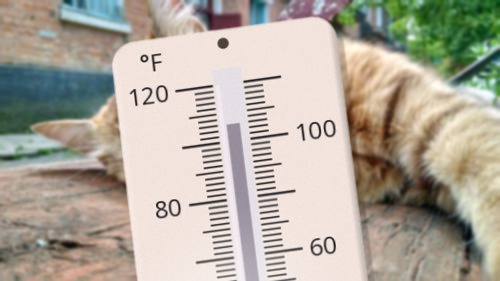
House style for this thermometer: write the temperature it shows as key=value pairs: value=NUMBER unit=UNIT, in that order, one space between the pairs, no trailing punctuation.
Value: value=106 unit=°F
